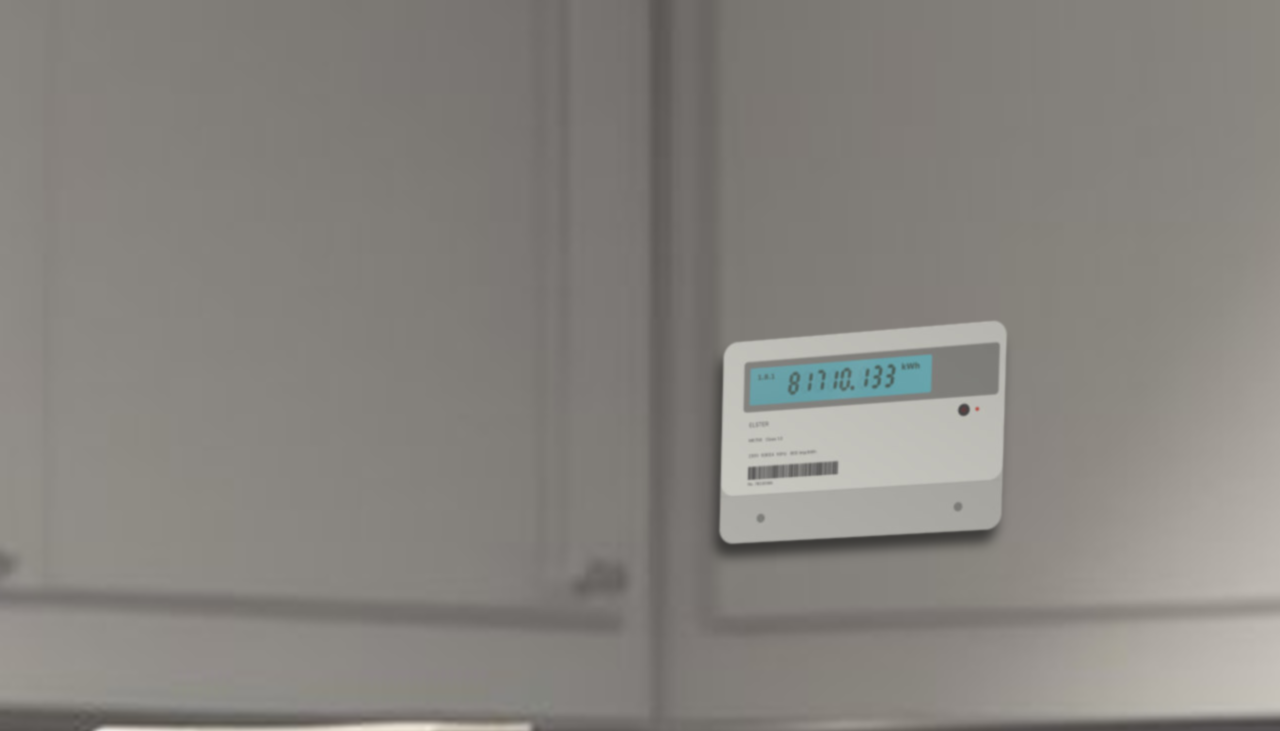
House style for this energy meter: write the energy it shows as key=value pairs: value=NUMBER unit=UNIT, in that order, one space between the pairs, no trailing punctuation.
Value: value=81710.133 unit=kWh
